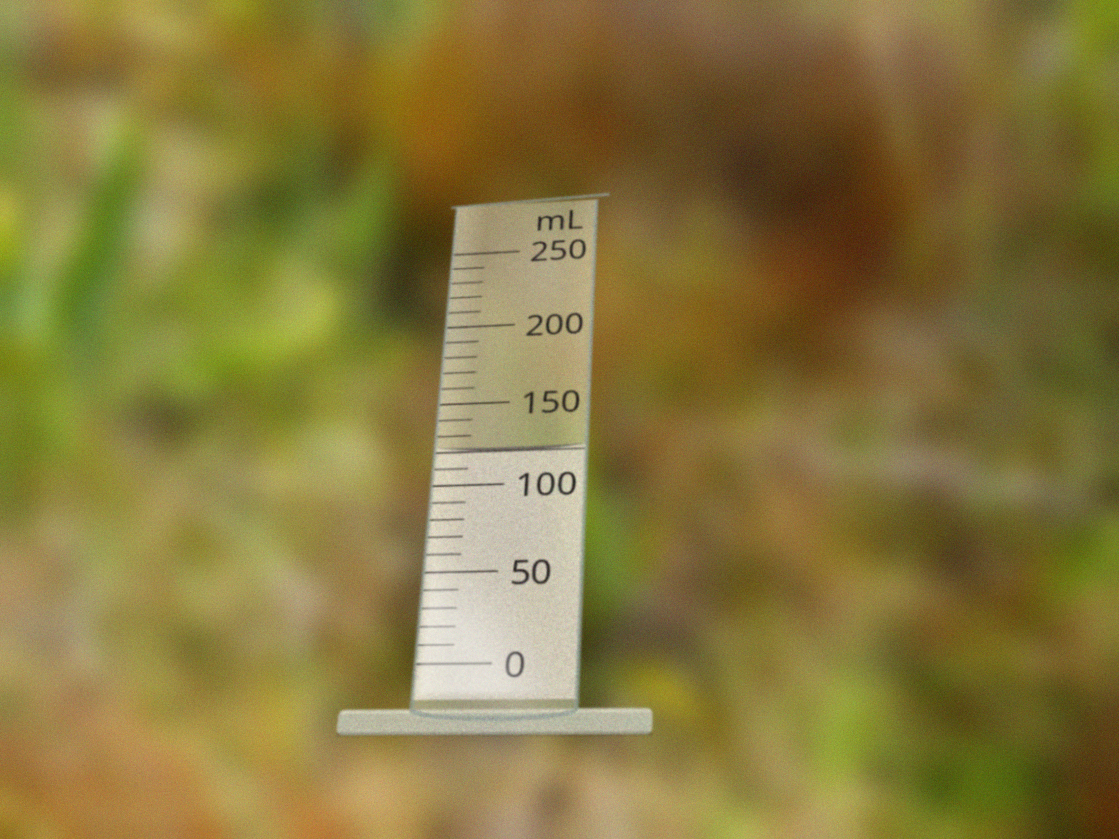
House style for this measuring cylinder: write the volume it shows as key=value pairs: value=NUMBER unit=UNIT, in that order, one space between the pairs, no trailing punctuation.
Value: value=120 unit=mL
